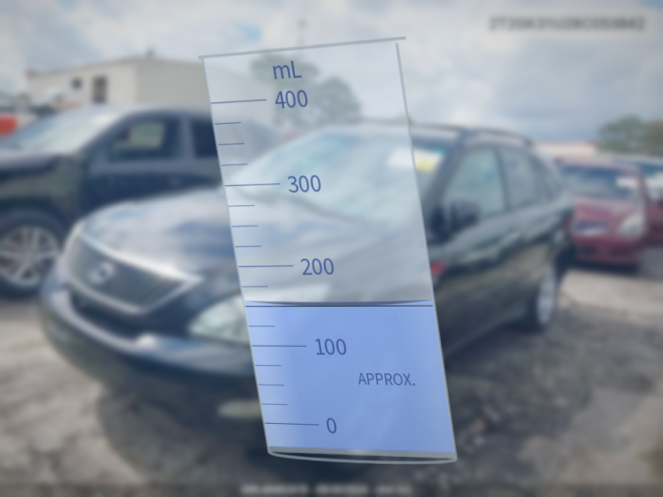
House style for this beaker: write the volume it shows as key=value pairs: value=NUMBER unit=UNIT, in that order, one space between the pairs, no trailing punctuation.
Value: value=150 unit=mL
